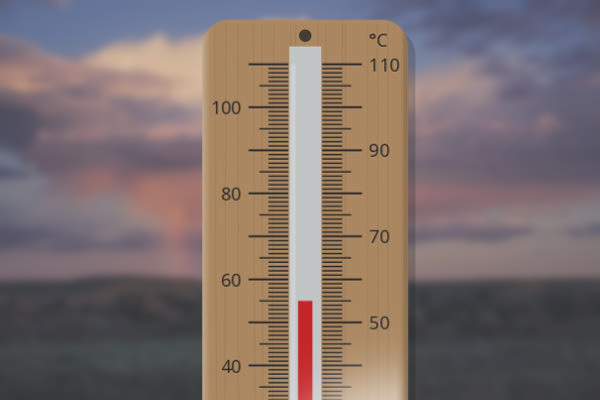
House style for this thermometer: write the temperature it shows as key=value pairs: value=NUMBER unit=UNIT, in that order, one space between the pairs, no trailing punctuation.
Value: value=55 unit=°C
